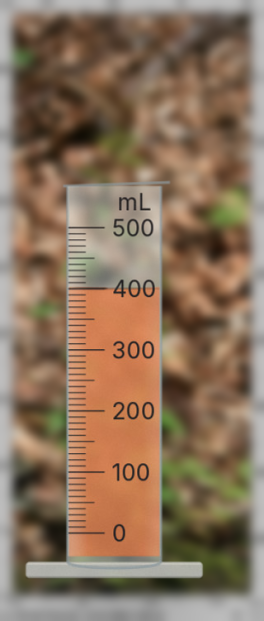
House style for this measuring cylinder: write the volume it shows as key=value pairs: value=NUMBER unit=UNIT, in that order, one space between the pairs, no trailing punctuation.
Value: value=400 unit=mL
